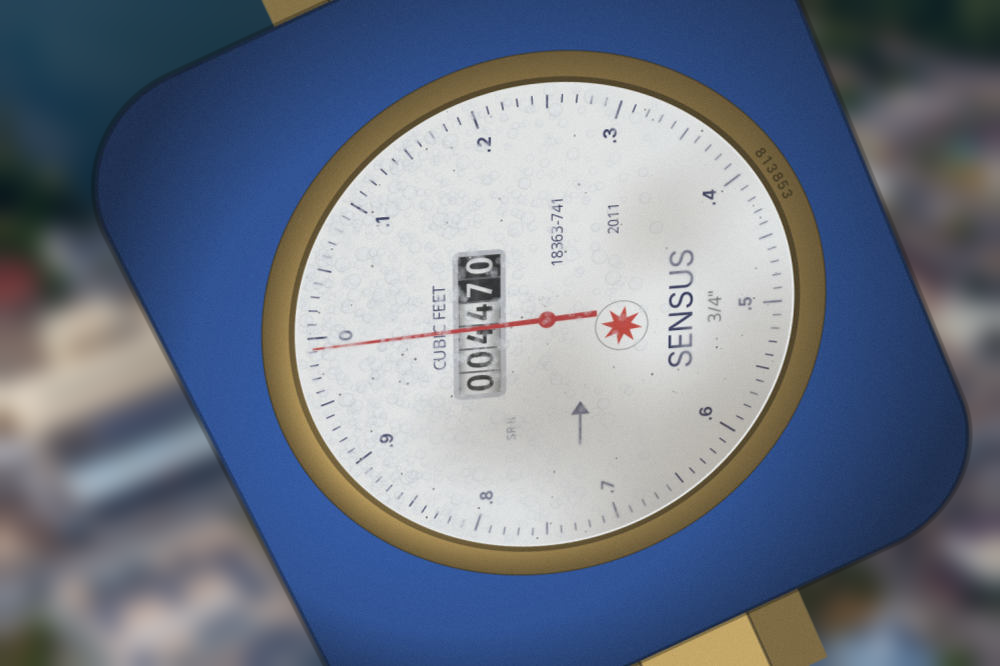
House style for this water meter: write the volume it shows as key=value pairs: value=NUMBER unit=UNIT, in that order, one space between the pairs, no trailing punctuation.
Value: value=4469.99 unit=ft³
